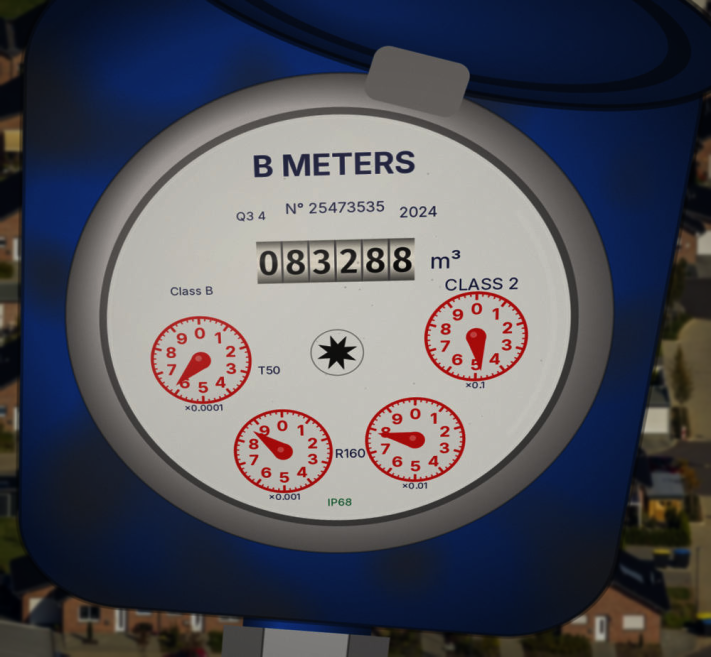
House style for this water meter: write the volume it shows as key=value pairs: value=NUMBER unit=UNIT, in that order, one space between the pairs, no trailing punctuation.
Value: value=83288.4786 unit=m³
